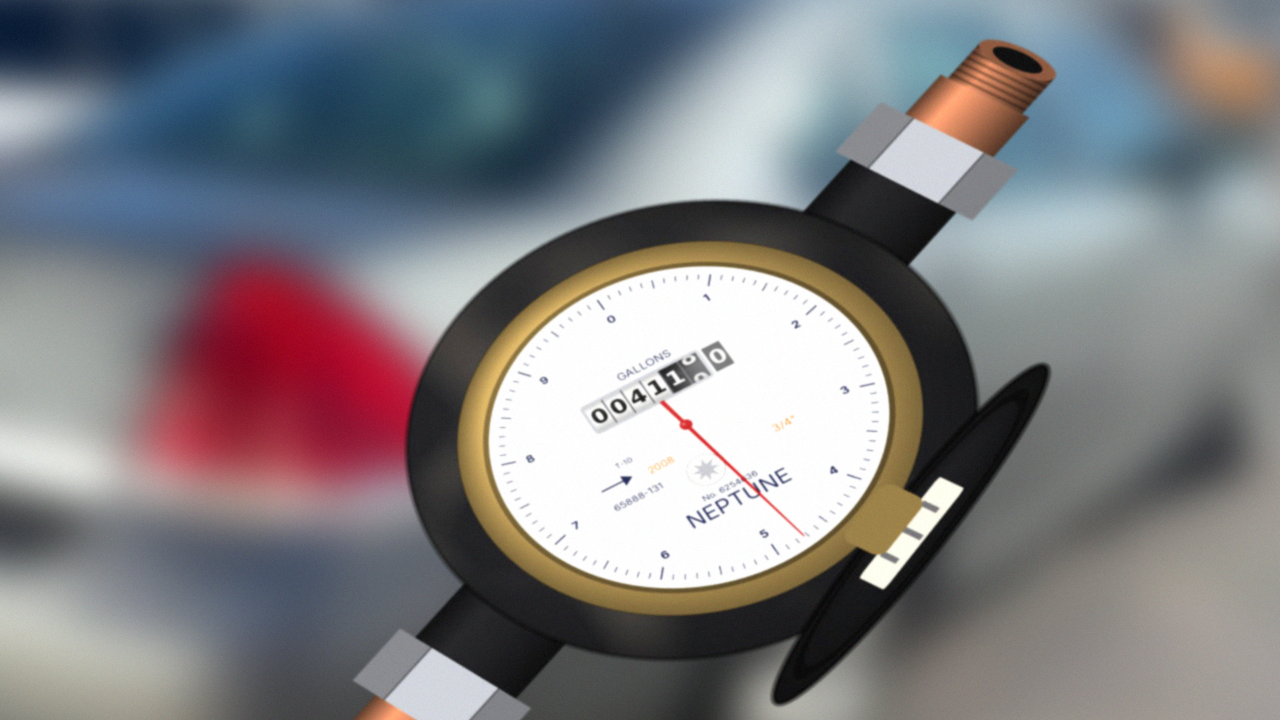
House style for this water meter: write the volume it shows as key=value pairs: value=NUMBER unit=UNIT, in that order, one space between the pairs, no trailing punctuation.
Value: value=41184.7 unit=gal
